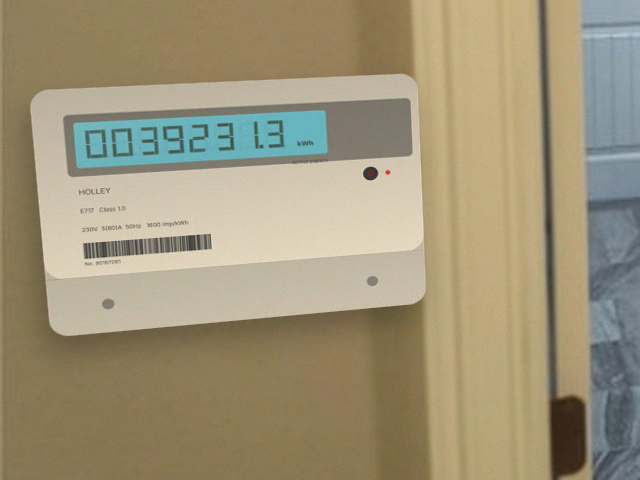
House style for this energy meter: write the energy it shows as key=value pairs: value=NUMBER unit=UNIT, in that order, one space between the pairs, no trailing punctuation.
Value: value=39231.3 unit=kWh
